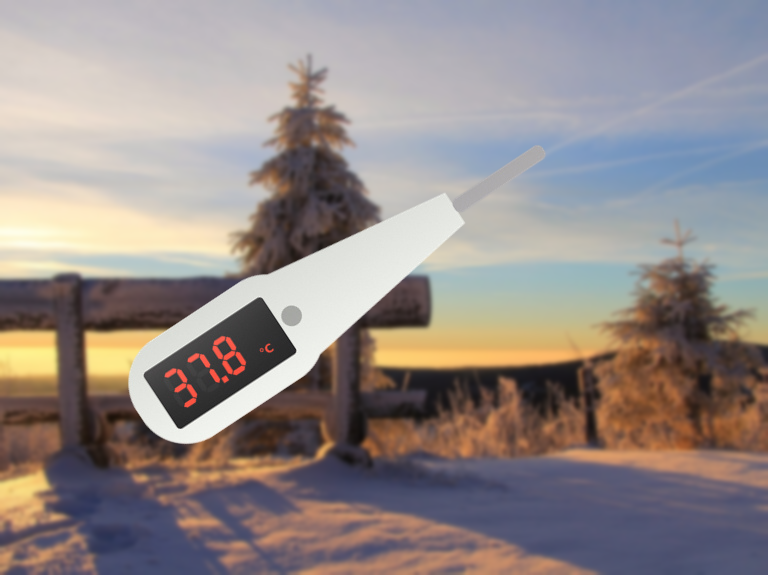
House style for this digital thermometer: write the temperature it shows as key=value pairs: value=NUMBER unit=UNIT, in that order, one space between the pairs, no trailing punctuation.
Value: value=37.8 unit=°C
